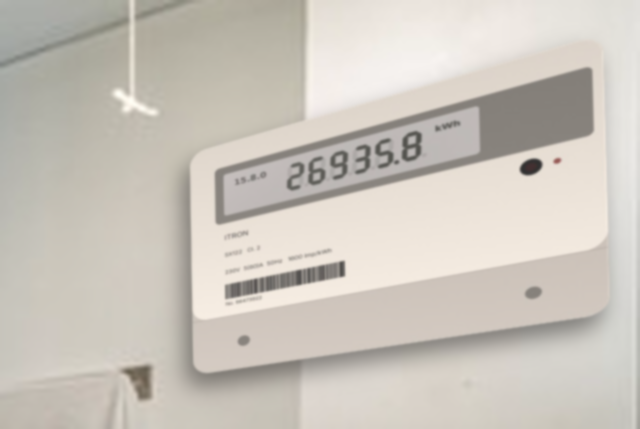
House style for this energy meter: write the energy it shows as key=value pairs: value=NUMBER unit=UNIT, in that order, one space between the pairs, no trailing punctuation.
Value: value=26935.8 unit=kWh
